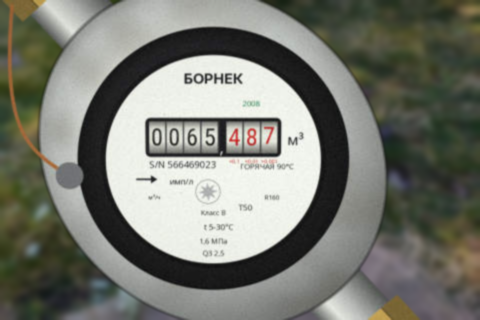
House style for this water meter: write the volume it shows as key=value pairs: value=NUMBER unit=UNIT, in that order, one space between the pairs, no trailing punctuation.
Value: value=65.487 unit=m³
